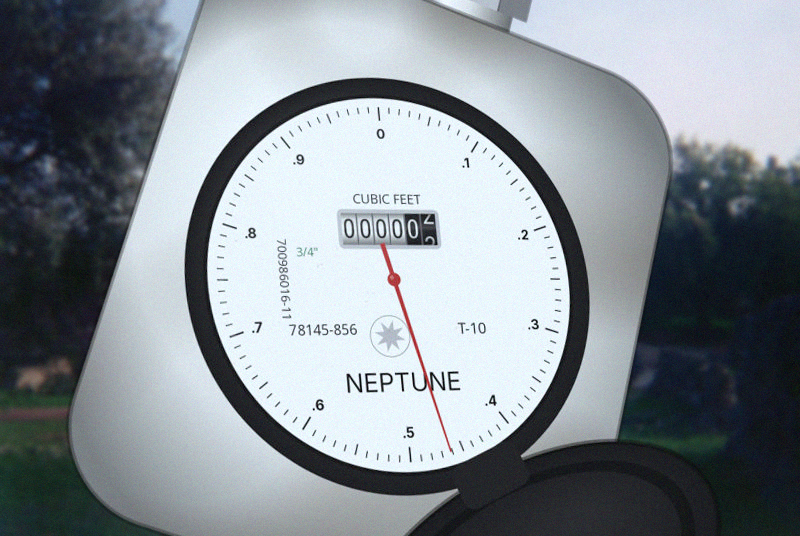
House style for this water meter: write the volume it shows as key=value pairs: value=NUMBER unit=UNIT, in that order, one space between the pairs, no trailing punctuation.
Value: value=2.46 unit=ft³
